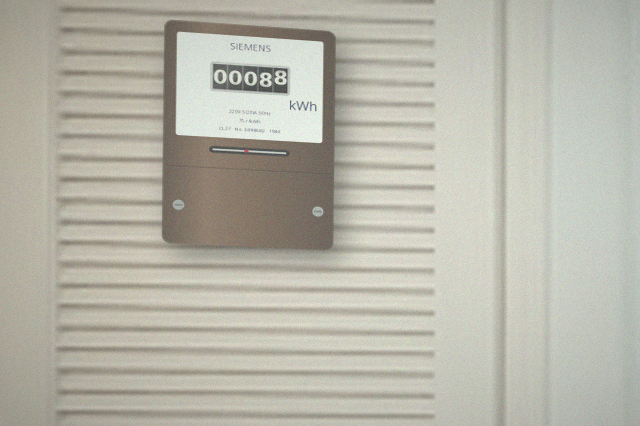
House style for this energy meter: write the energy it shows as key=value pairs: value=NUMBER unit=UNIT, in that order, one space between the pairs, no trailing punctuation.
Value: value=88 unit=kWh
